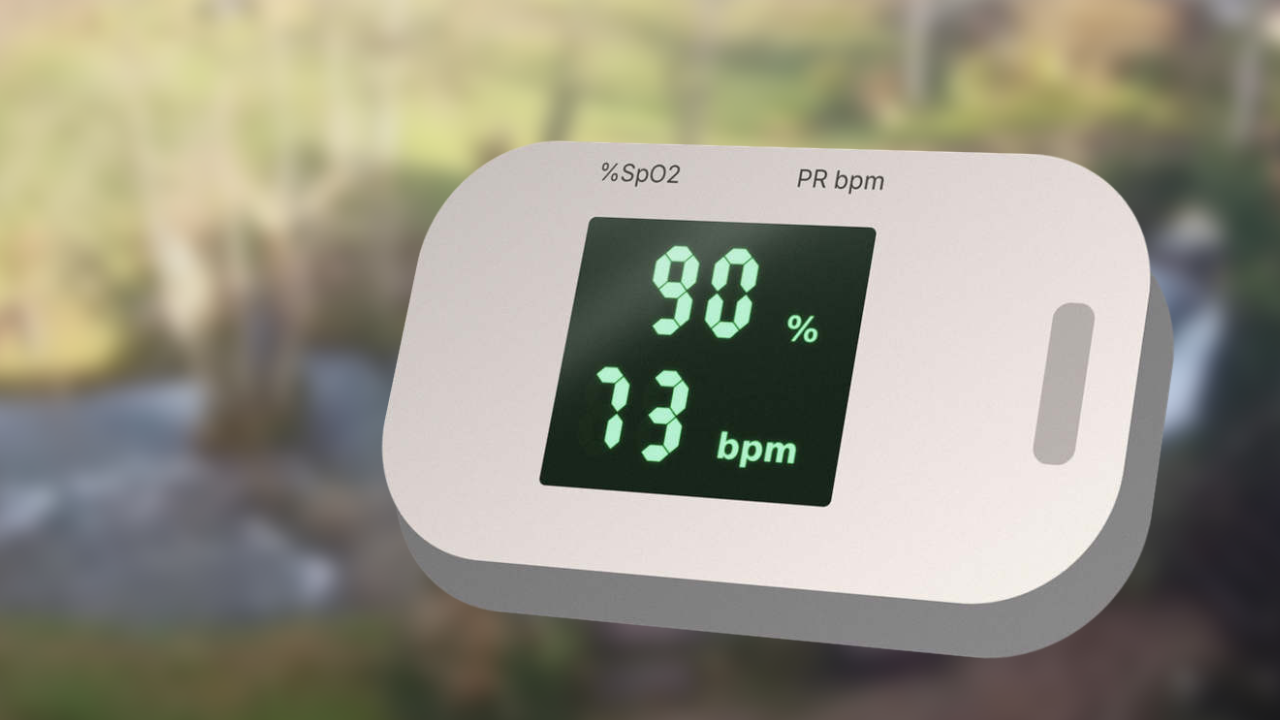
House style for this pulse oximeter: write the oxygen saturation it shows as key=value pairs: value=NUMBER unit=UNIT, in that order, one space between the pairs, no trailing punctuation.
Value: value=90 unit=%
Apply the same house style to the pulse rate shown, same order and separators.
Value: value=73 unit=bpm
